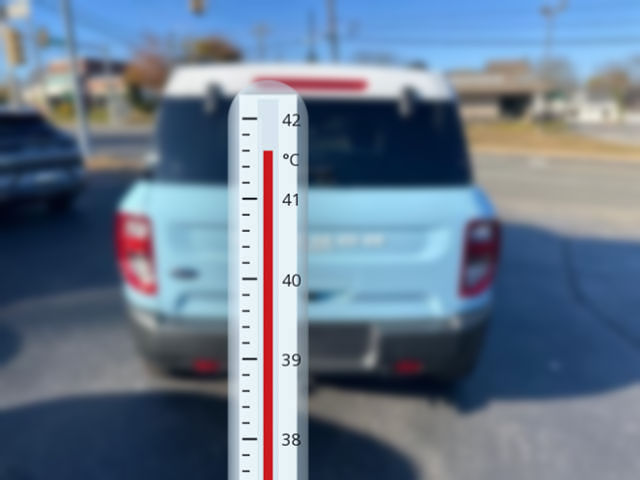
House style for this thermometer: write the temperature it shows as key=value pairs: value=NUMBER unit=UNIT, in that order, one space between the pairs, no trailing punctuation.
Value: value=41.6 unit=°C
